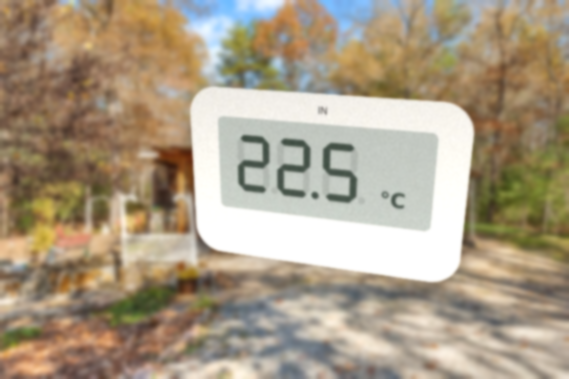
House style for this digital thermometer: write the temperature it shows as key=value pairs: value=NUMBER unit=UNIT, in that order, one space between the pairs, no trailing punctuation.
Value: value=22.5 unit=°C
